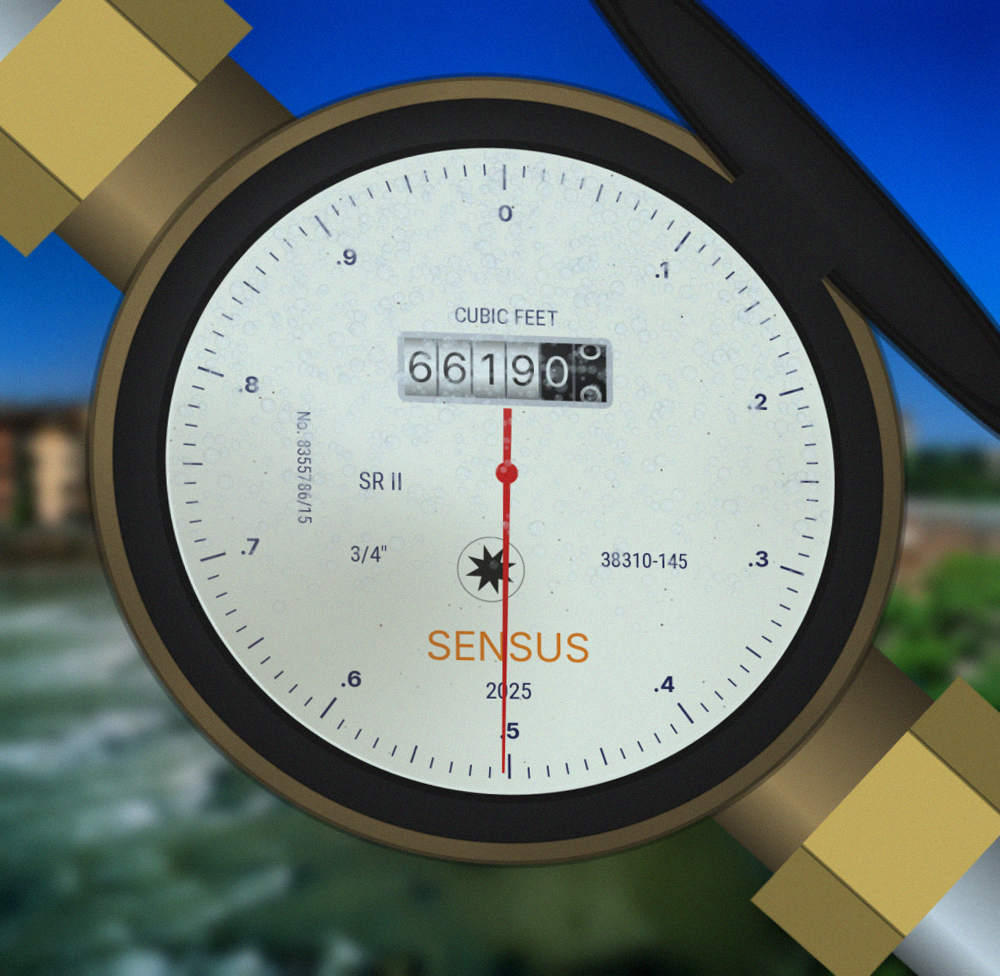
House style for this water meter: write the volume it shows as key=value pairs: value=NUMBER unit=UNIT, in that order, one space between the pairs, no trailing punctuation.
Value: value=661908.50 unit=ft³
